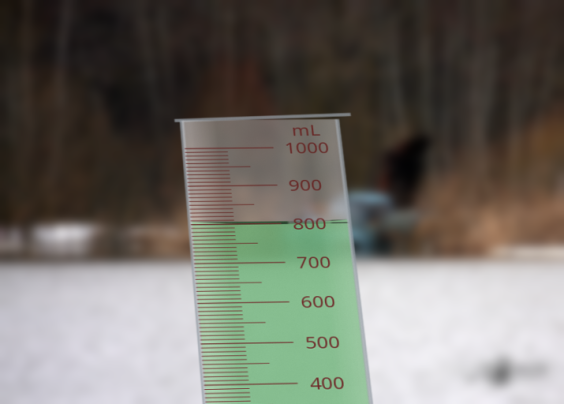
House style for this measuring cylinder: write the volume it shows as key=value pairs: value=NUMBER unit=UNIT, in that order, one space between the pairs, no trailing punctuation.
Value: value=800 unit=mL
